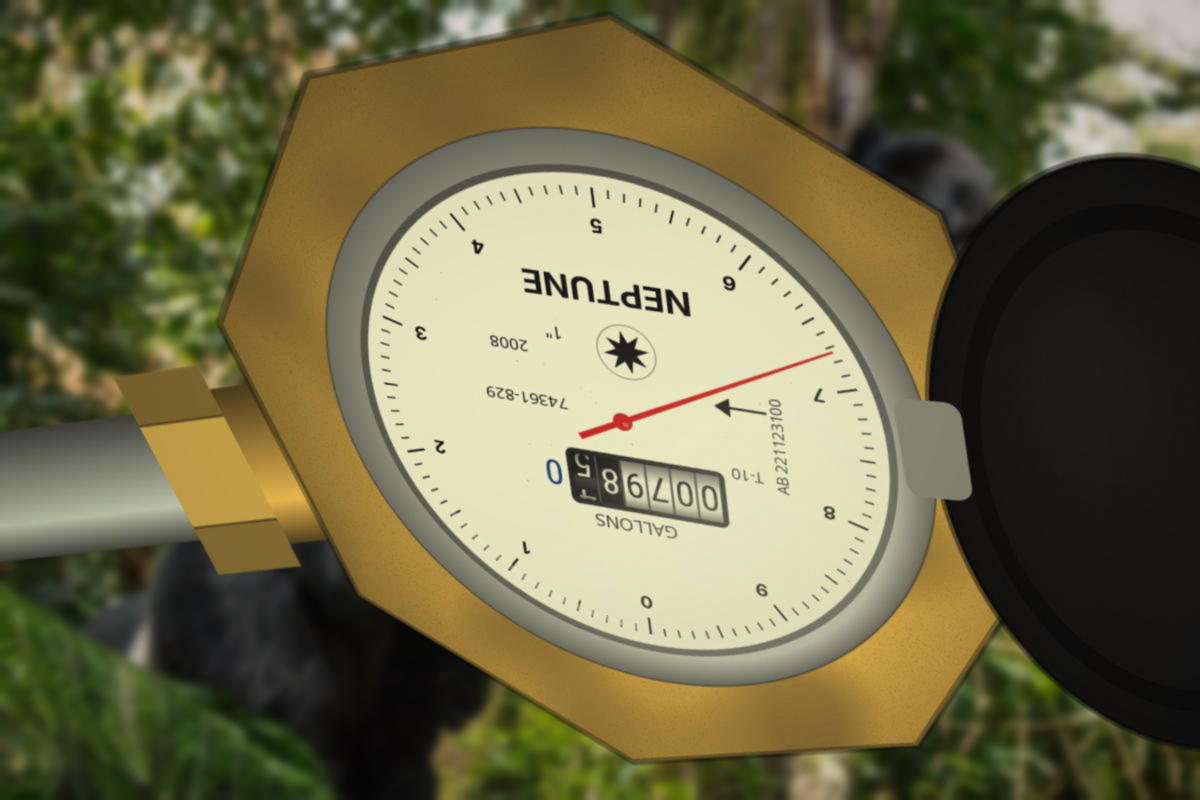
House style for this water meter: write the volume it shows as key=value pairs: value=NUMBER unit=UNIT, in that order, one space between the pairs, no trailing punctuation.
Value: value=79846.7 unit=gal
